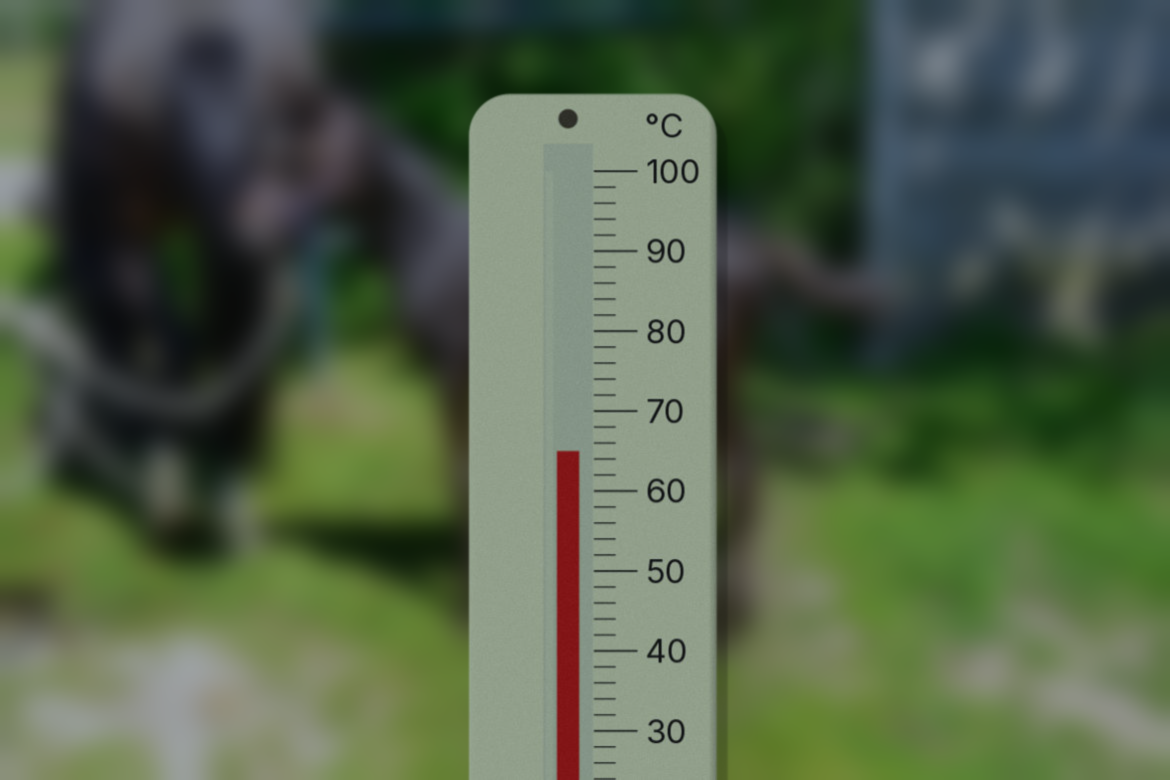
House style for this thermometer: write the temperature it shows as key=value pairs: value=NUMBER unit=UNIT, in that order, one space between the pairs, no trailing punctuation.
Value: value=65 unit=°C
